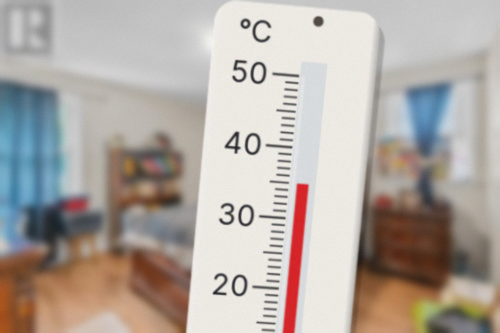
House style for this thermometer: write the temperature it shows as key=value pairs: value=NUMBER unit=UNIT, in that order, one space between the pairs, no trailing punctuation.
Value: value=35 unit=°C
